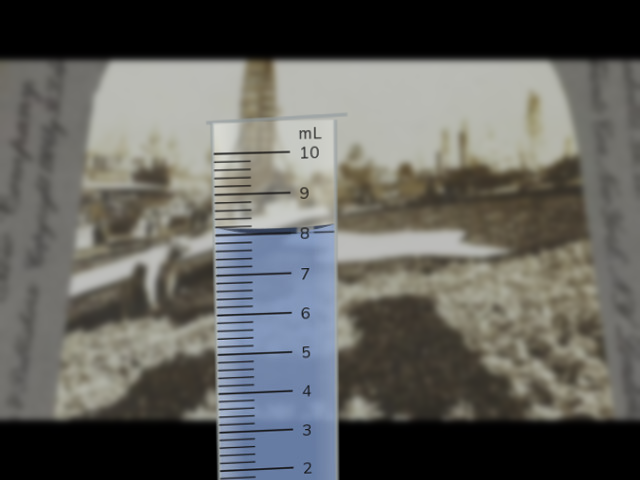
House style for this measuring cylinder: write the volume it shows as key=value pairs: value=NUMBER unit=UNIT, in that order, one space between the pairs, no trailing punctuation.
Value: value=8 unit=mL
